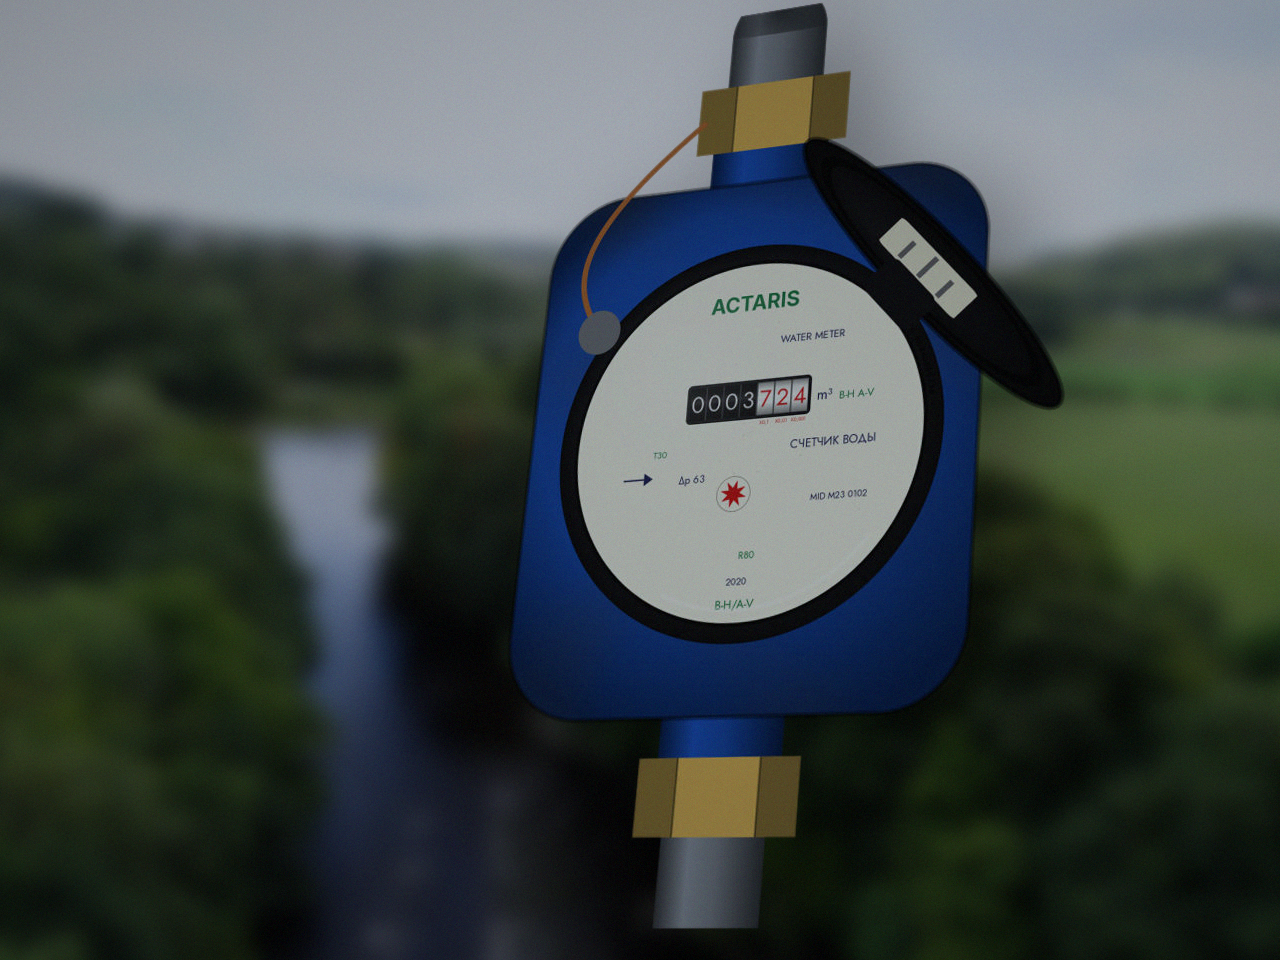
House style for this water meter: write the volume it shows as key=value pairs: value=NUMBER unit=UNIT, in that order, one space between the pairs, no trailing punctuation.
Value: value=3.724 unit=m³
